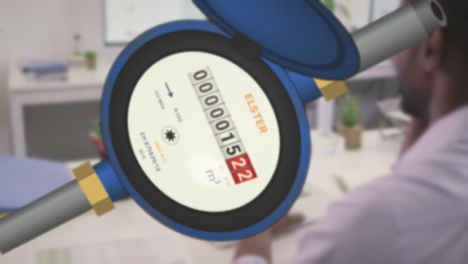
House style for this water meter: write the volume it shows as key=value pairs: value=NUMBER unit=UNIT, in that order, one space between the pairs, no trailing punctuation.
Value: value=15.22 unit=m³
